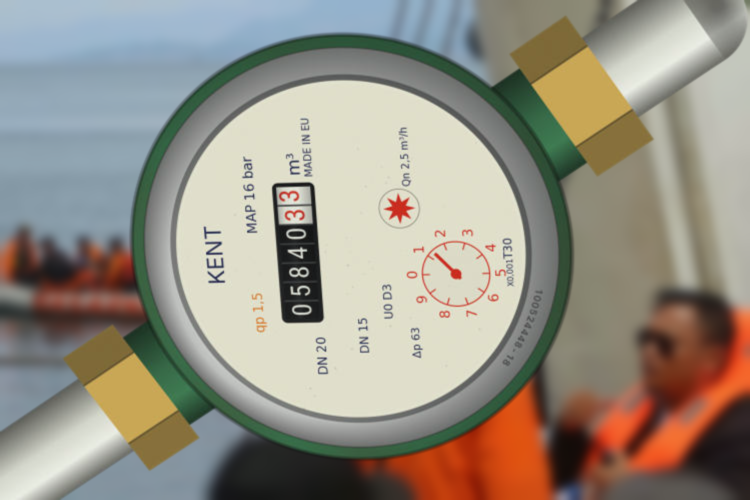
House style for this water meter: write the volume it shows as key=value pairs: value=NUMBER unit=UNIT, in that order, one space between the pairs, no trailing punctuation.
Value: value=5840.331 unit=m³
